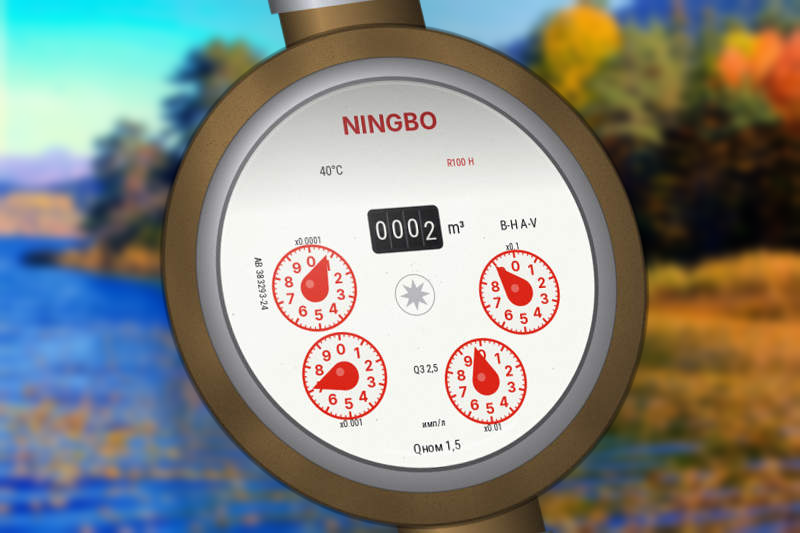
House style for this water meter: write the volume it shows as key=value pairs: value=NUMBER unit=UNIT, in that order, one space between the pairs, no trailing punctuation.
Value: value=1.8970 unit=m³
